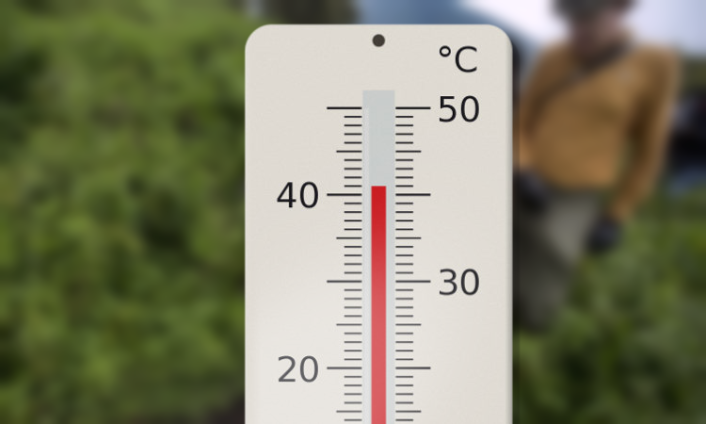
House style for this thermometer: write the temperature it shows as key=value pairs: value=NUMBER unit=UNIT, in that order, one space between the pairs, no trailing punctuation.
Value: value=41 unit=°C
